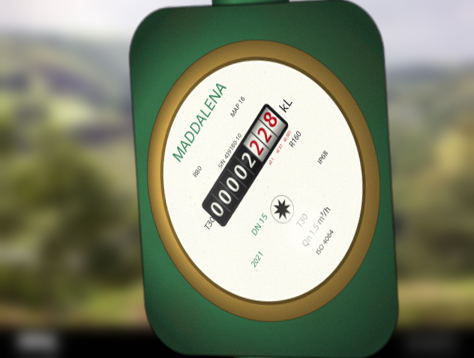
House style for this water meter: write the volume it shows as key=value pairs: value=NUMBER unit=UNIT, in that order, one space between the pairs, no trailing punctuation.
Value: value=2.228 unit=kL
